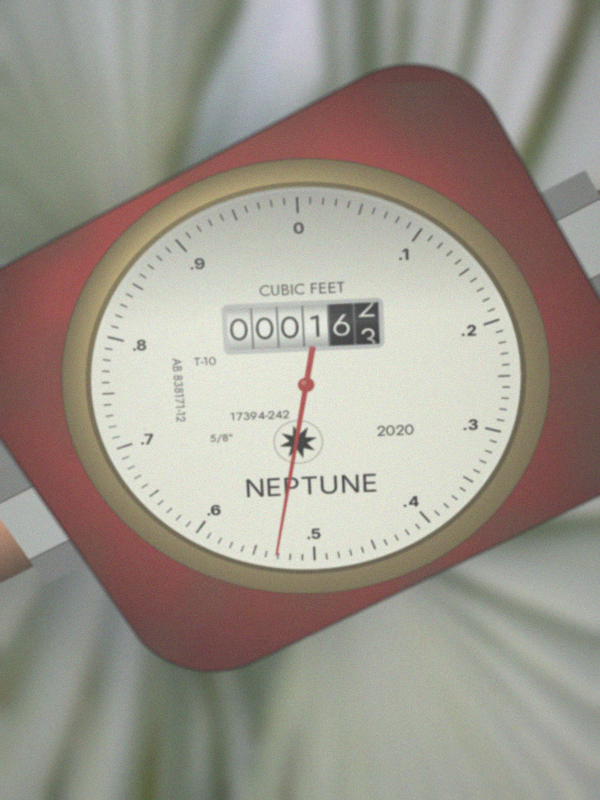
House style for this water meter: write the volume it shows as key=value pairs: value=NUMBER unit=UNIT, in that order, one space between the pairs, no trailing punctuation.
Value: value=162.53 unit=ft³
